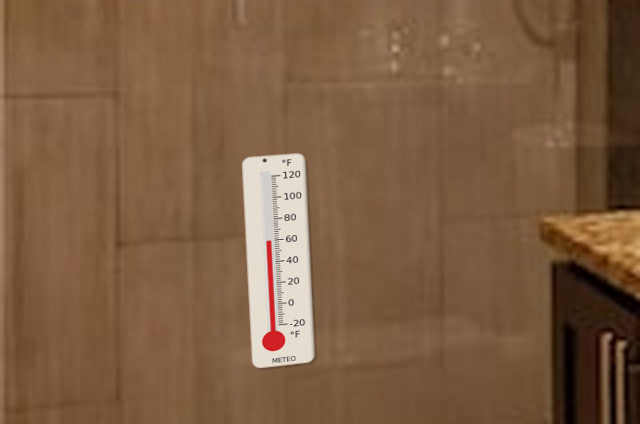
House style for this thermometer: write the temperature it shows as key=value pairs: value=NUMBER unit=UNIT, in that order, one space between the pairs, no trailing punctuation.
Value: value=60 unit=°F
